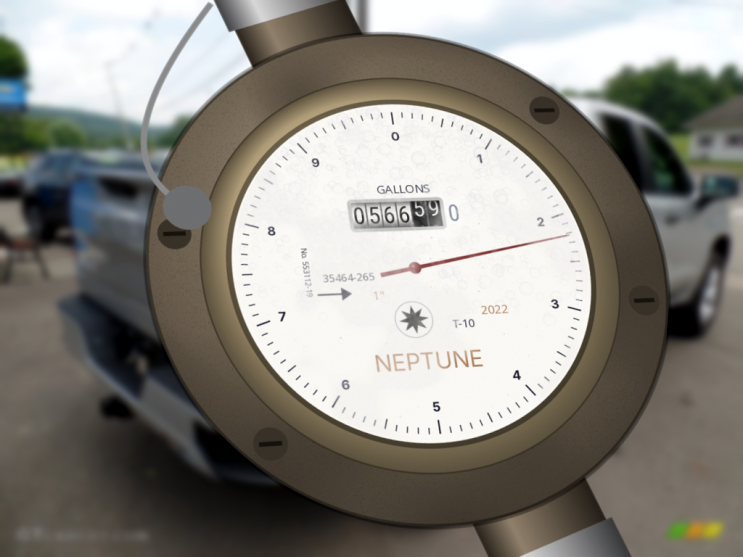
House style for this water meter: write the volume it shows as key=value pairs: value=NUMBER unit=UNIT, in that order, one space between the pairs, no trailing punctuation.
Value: value=566592.2 unit=gal
